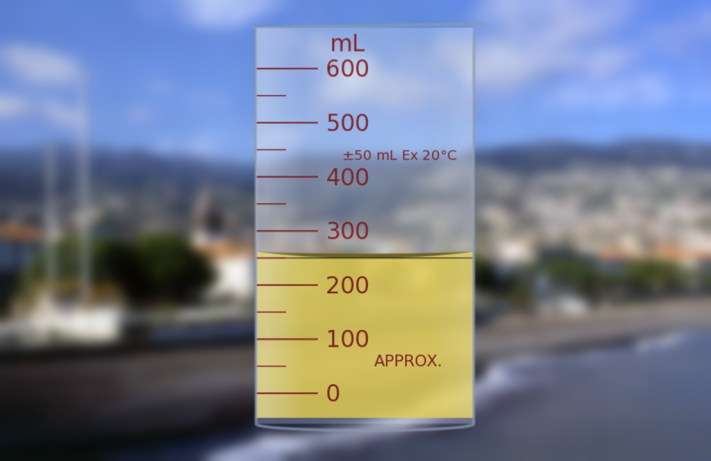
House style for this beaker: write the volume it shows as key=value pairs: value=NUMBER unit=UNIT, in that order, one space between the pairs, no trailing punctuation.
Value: value=250 unit=mL
